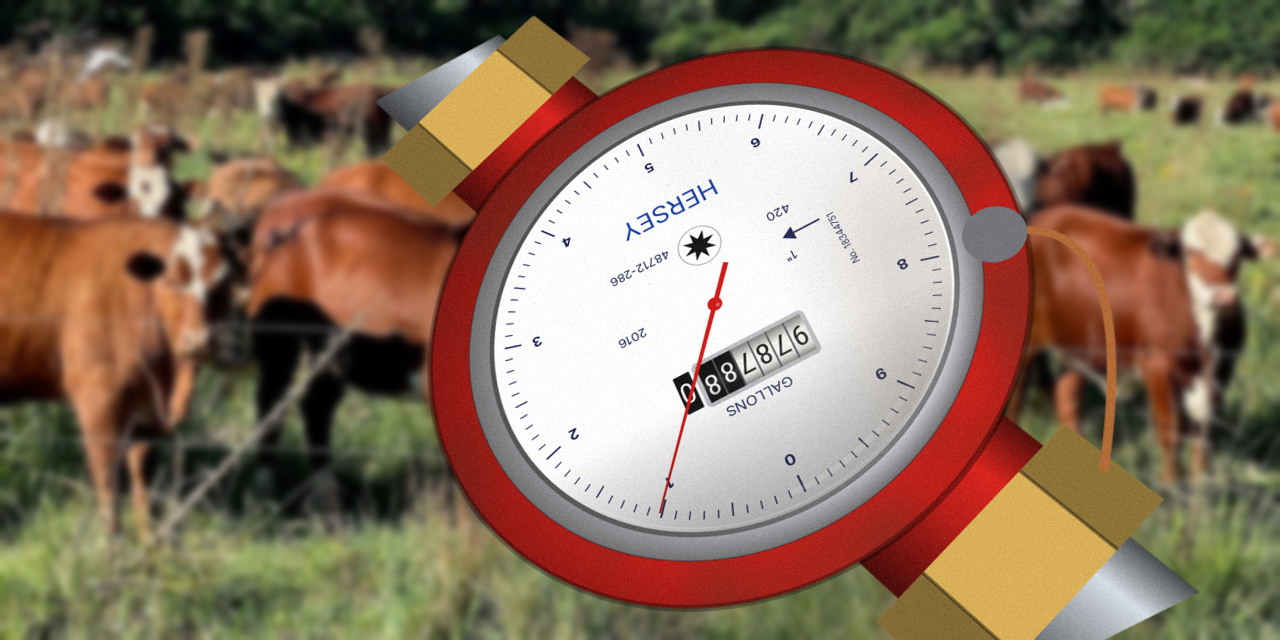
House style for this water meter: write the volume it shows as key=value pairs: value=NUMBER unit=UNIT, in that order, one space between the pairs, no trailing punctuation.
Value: value=9787881.0 unit=gal
